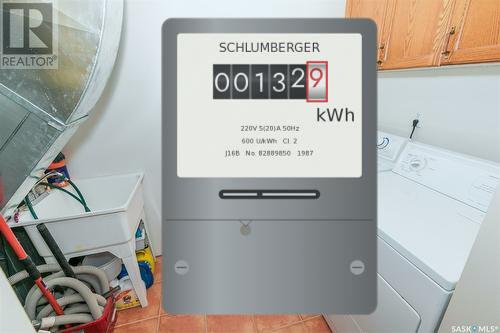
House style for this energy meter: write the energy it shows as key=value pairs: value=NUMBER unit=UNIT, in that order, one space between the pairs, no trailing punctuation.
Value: value=132.9 unit=kWh
